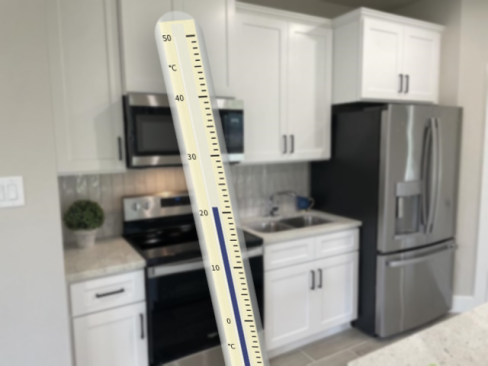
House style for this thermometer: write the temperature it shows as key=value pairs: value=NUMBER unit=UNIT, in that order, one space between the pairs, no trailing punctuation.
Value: value=21 unit=°C
